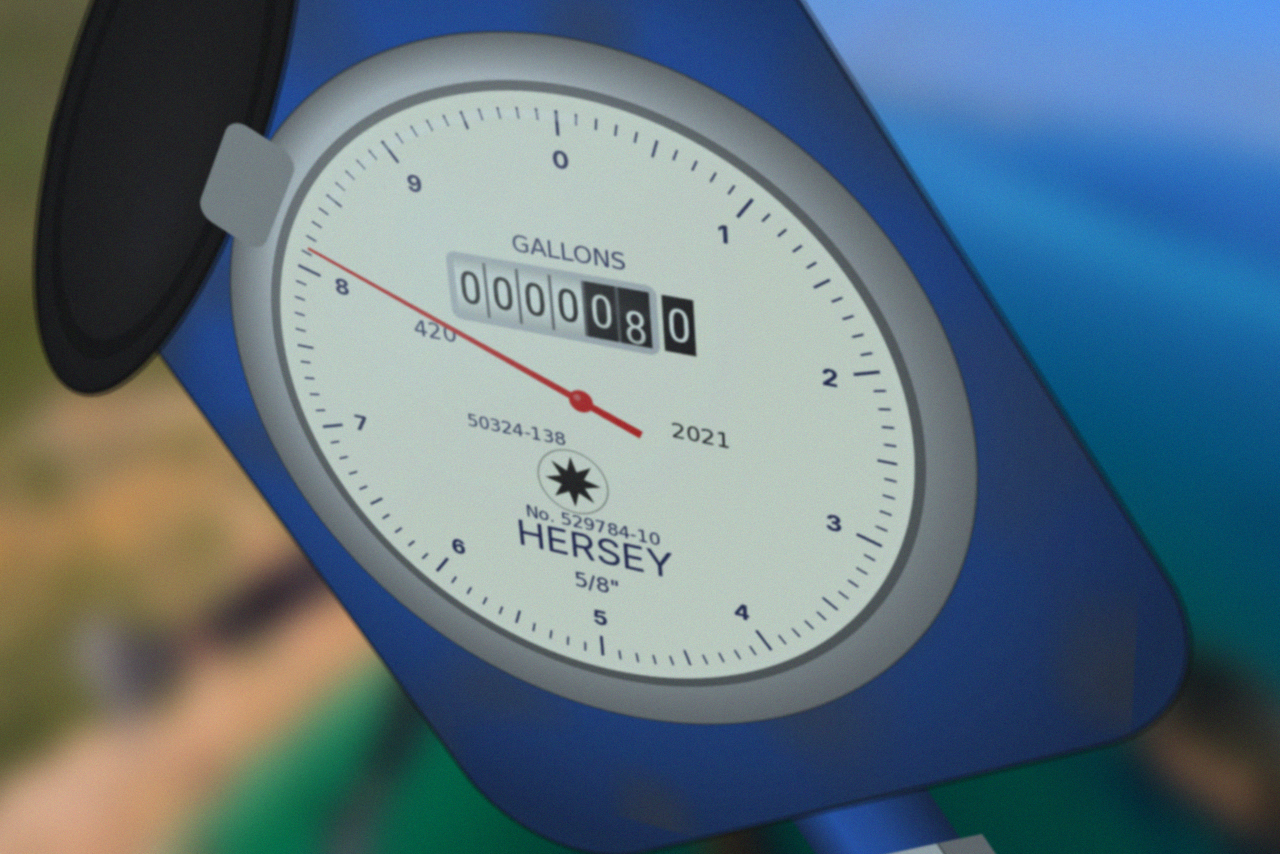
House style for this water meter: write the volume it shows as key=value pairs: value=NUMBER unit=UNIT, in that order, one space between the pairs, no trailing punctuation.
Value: value=78.1 unit=gal
